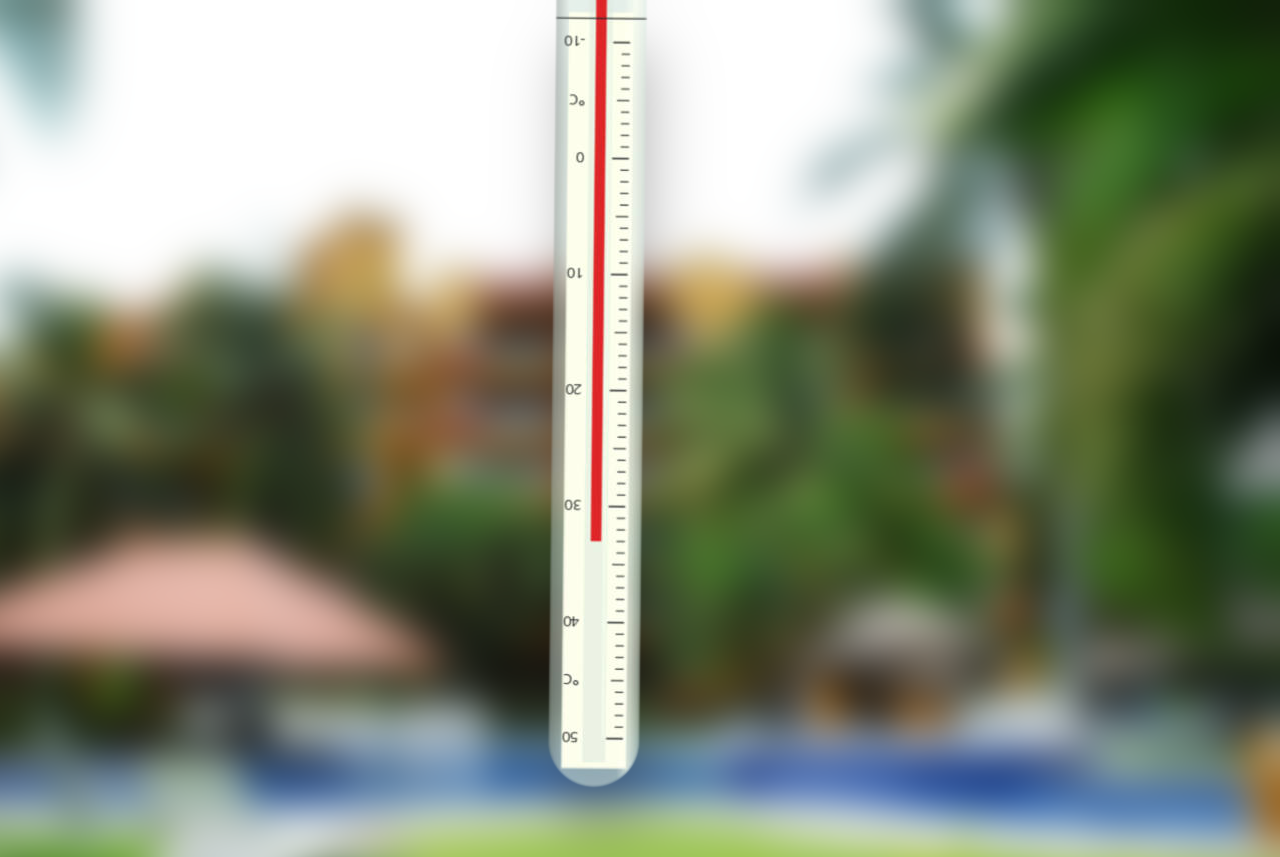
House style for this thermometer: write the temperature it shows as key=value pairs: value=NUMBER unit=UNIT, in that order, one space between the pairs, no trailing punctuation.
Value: value=33 unit=°C
